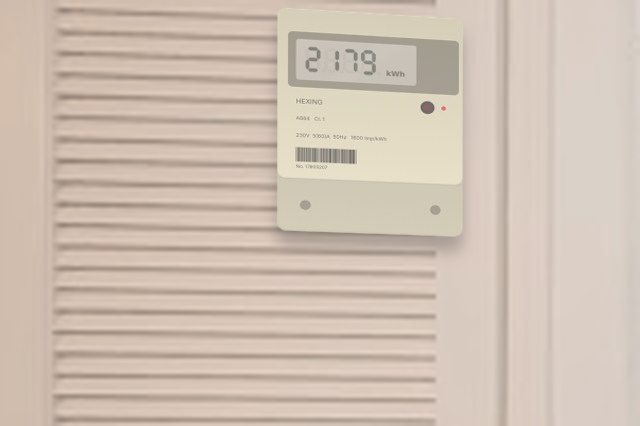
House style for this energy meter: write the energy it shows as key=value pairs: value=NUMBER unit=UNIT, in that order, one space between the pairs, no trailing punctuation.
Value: value=2179 unit=kWh
